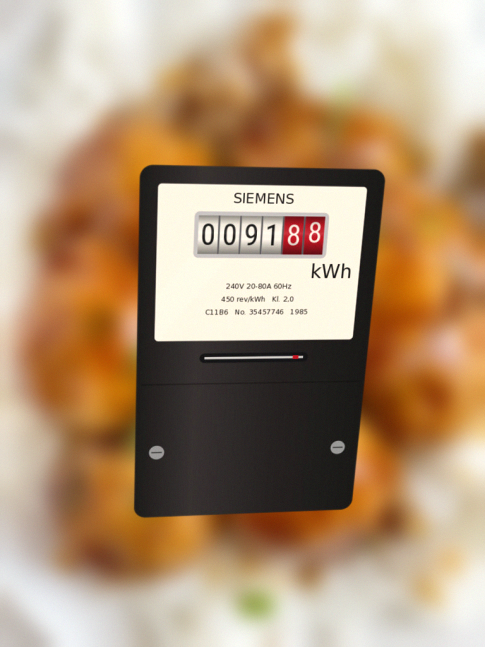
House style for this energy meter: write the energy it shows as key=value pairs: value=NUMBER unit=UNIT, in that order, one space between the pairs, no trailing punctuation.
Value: value=91.88 unit=kWh
